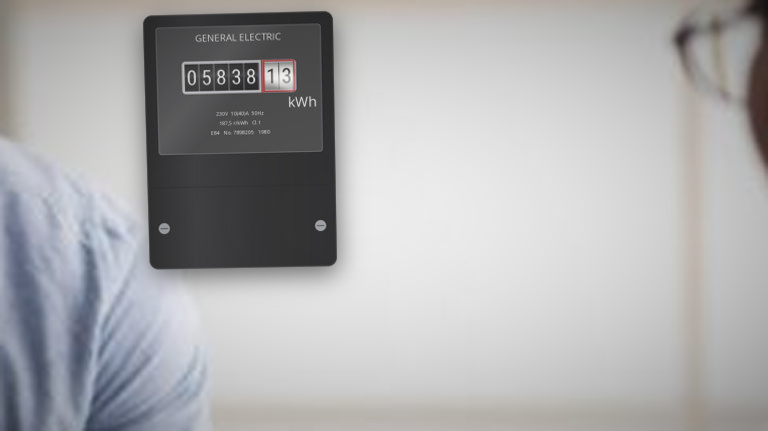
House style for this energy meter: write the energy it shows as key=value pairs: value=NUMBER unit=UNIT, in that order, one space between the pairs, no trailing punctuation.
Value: value=5838.13 unit=kWh
